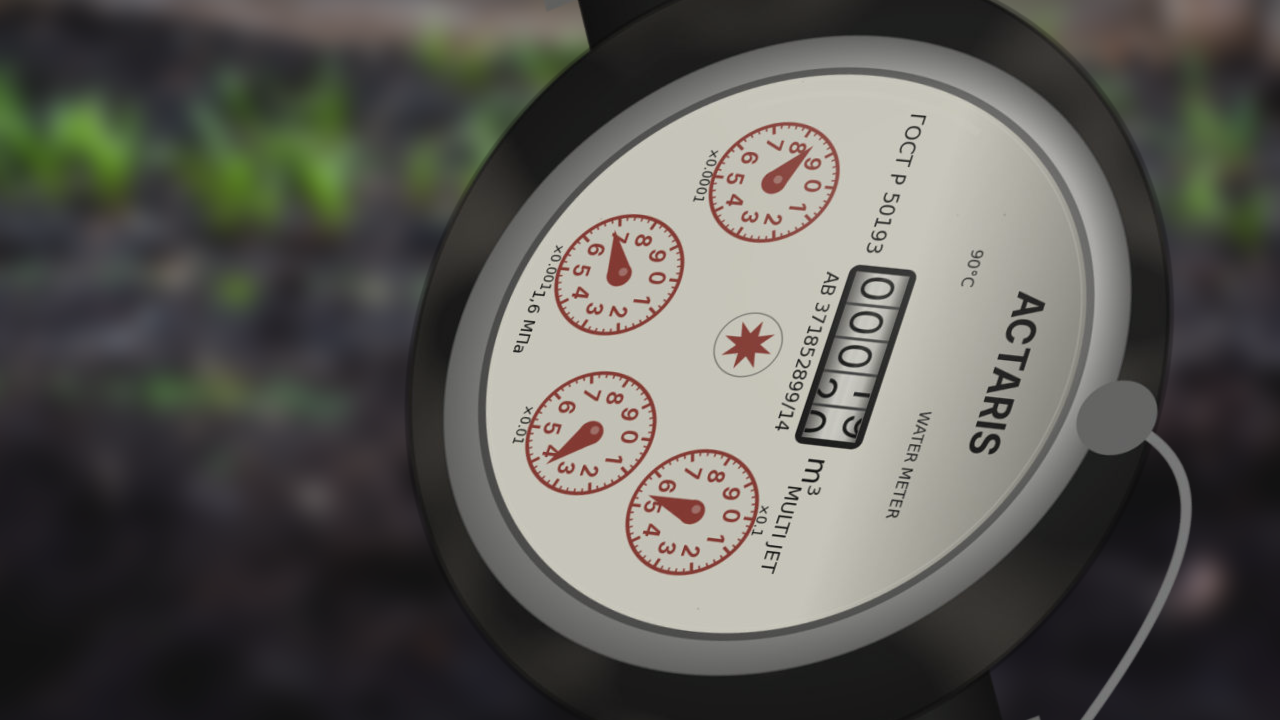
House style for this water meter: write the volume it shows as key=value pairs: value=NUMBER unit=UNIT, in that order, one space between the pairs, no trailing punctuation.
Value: value=19.5368 unit=m³
